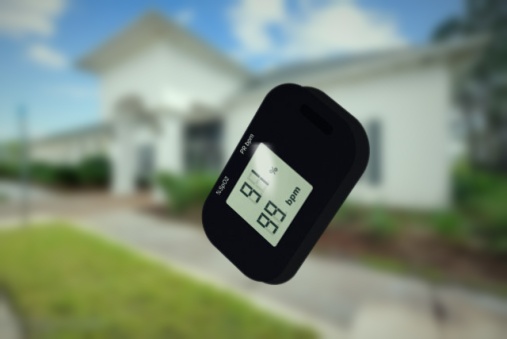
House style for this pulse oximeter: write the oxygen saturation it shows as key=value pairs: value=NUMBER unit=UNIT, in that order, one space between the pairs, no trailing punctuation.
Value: value=91 unit=%
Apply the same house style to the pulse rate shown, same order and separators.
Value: value=99 unit=bpm
